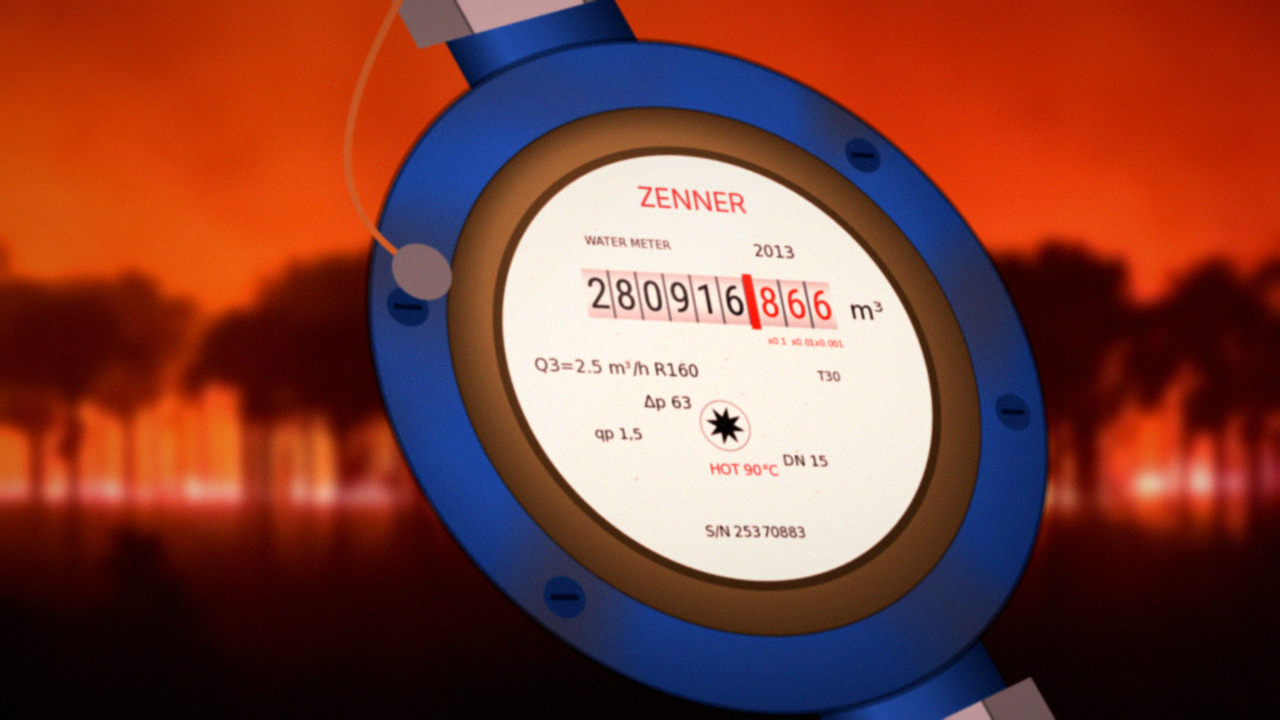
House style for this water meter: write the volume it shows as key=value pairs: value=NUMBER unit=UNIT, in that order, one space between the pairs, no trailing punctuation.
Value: value=280916.866 unit=m³
